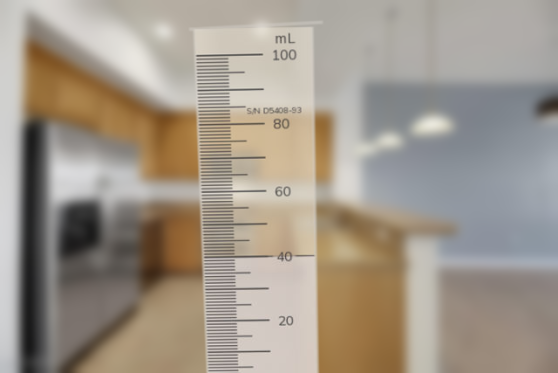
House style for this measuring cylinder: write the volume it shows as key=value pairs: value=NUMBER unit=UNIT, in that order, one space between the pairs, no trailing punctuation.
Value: value=40 unit=mL
